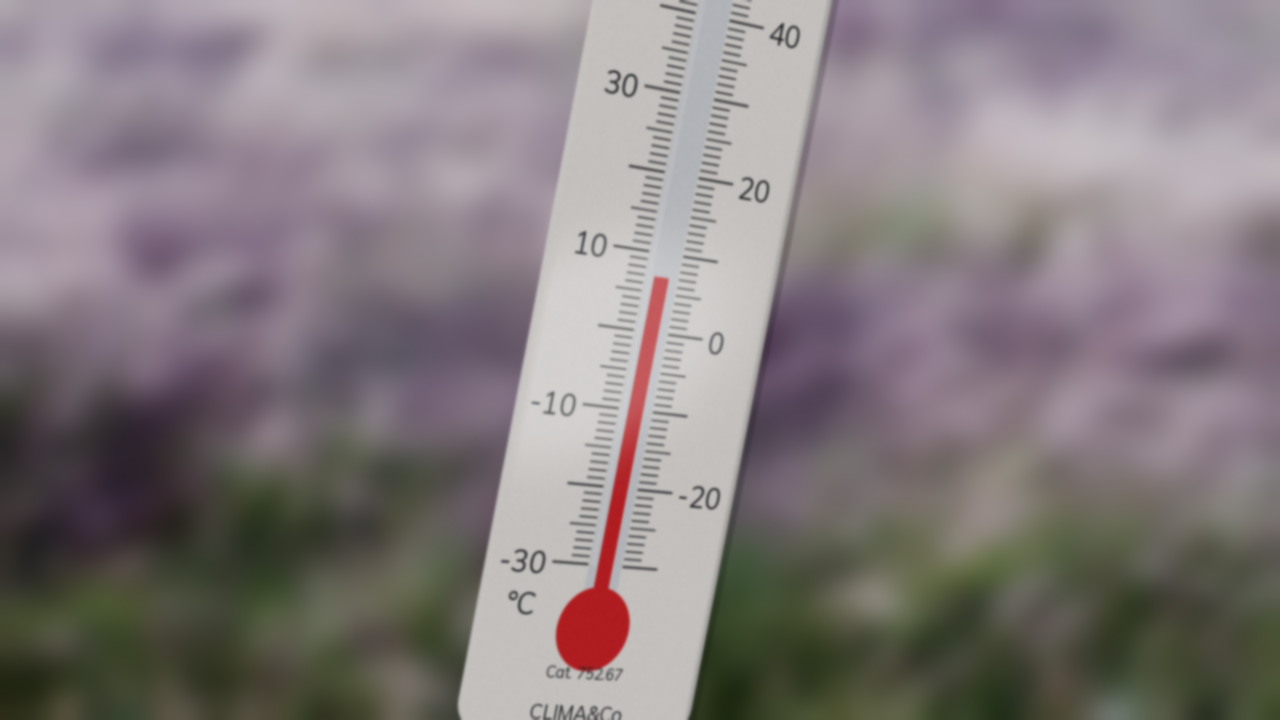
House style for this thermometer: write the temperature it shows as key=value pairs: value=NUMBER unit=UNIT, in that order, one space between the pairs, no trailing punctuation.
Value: value=7 unit=°C
